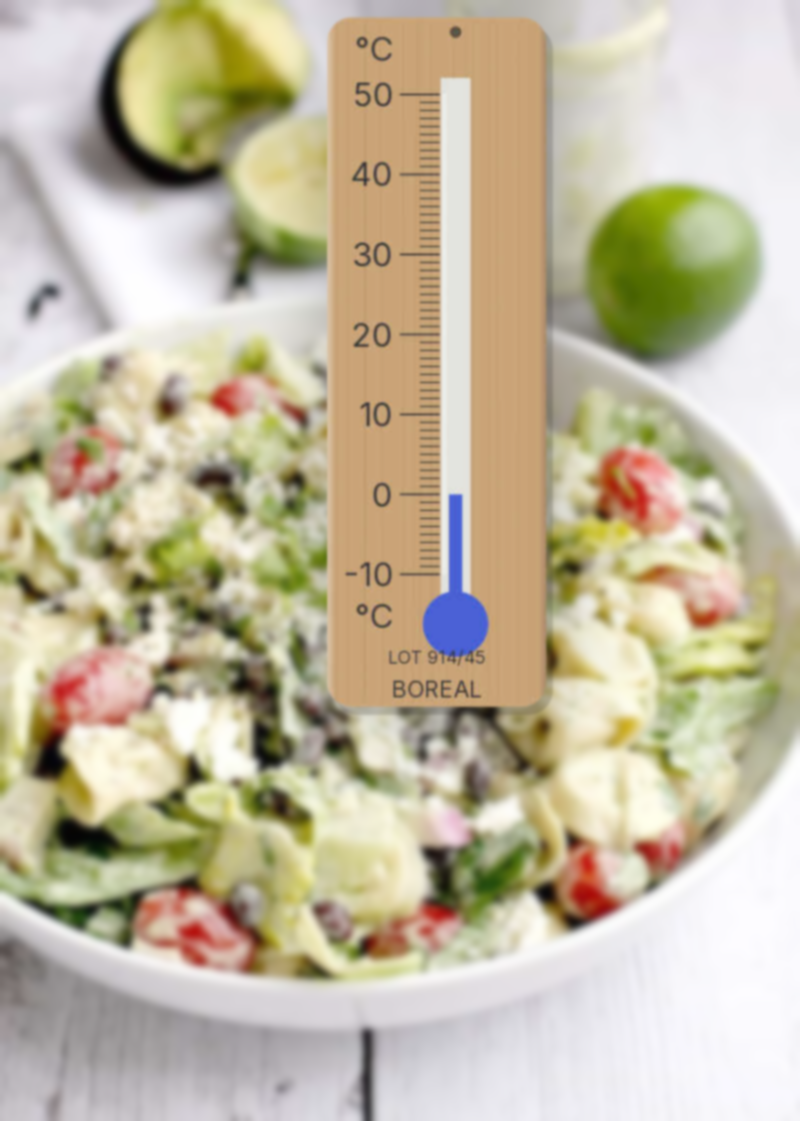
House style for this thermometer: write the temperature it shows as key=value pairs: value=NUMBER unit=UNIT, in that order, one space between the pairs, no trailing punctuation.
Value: value=0 unit=°C
